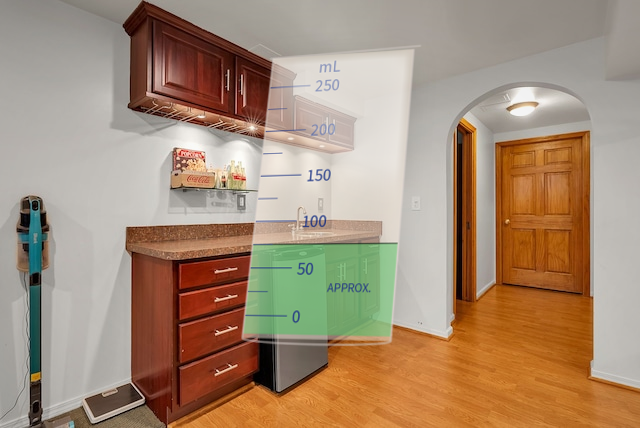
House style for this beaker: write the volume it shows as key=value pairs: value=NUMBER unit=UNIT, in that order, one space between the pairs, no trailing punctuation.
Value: value=75 unit=mL
